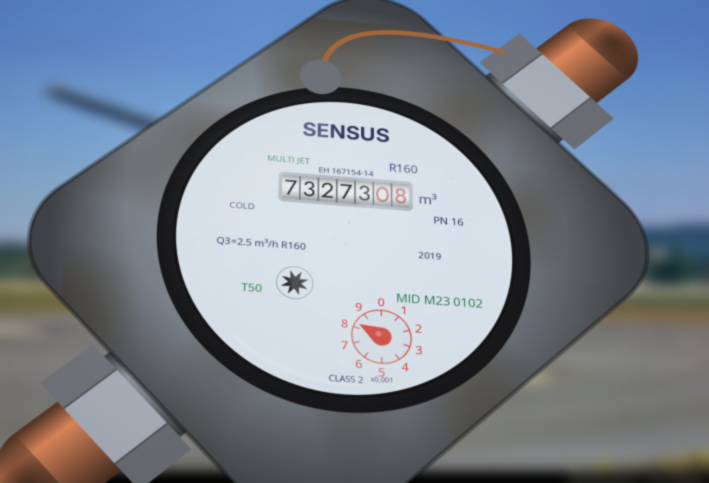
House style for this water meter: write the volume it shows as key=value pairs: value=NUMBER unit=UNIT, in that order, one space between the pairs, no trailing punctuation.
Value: value=73273.088 unit=m³
